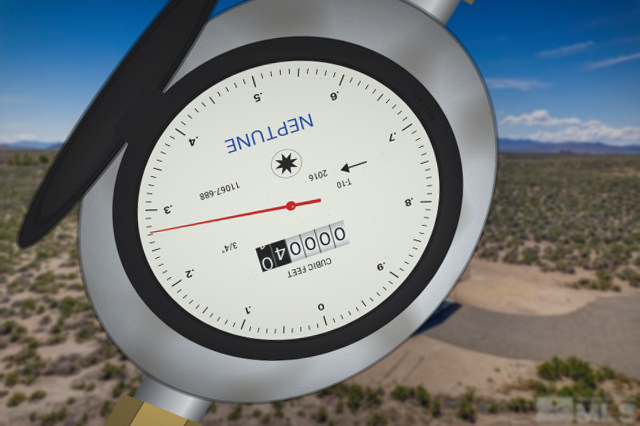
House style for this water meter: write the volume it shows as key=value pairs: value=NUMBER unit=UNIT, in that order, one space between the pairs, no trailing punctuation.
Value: value=40.27 unit=ft³
